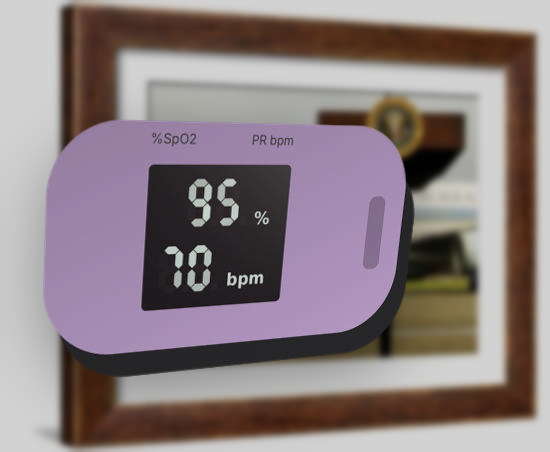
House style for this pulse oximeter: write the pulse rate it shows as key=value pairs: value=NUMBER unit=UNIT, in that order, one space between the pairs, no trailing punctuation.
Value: value=70 unit=bpm
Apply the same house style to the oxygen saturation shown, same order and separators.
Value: value=95 unit=%
